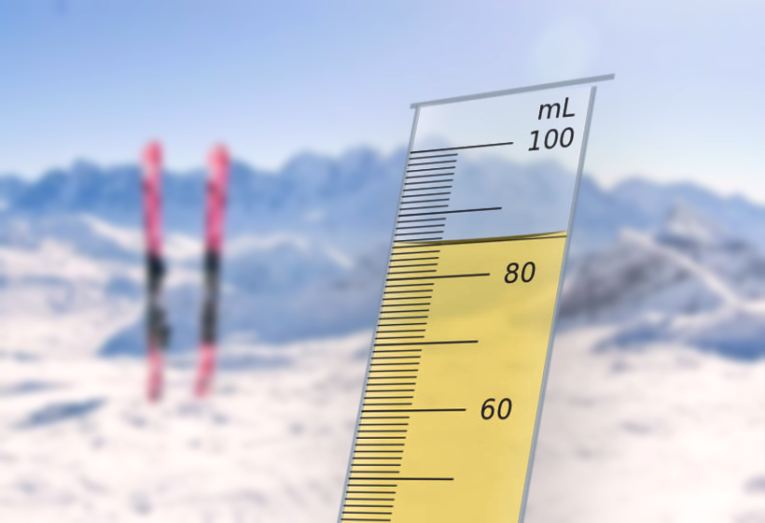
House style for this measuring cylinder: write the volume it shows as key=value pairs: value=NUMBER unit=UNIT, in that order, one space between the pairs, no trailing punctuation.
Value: value=85 unit=mL
